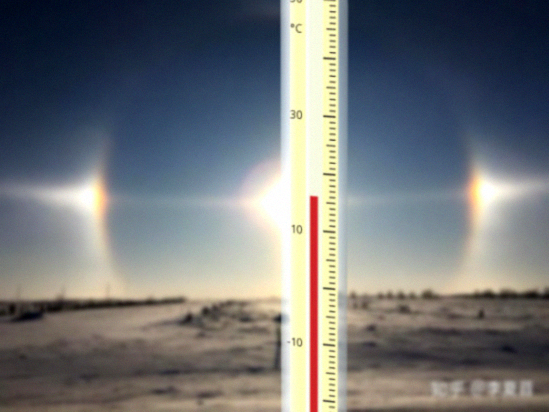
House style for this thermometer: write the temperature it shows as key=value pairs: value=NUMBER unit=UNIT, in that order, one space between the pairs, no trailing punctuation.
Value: value=16 unit=°C
